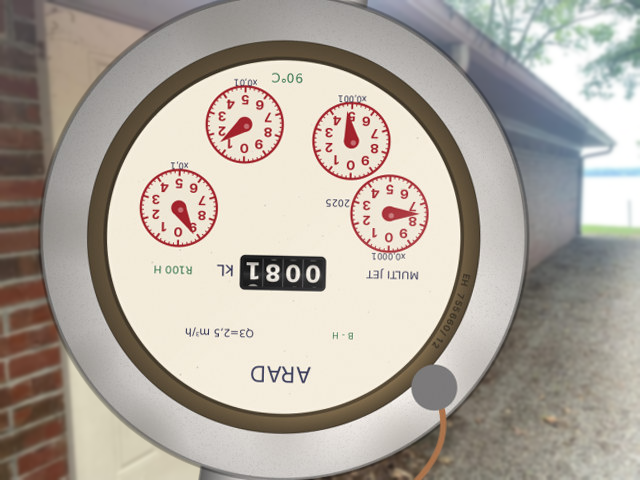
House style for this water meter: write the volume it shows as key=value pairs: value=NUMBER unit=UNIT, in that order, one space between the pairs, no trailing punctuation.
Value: value=80.9147 unit=kL
